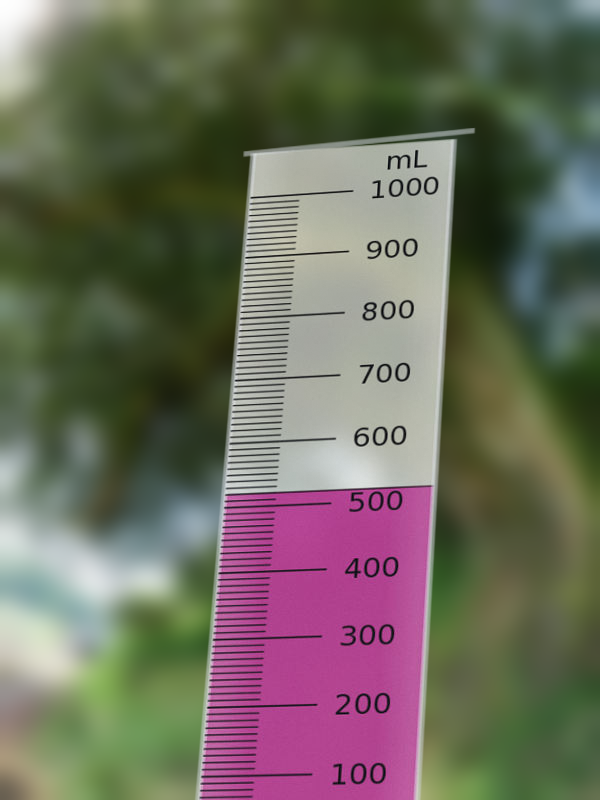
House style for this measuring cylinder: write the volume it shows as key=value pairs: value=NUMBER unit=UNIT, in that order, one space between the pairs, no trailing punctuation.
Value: value=520 unit=mL
